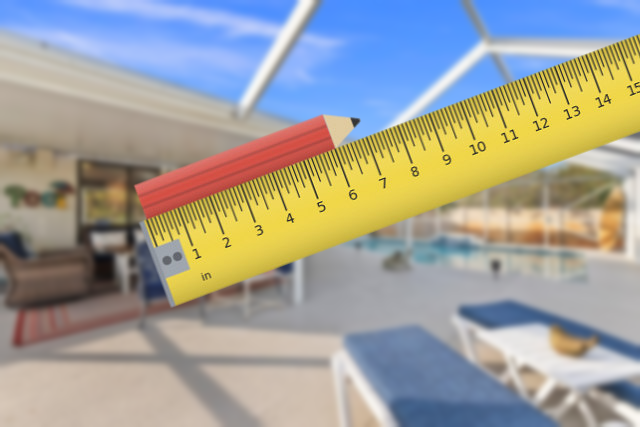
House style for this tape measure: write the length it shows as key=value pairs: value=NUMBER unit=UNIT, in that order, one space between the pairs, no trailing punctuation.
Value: value=7 unit=in
